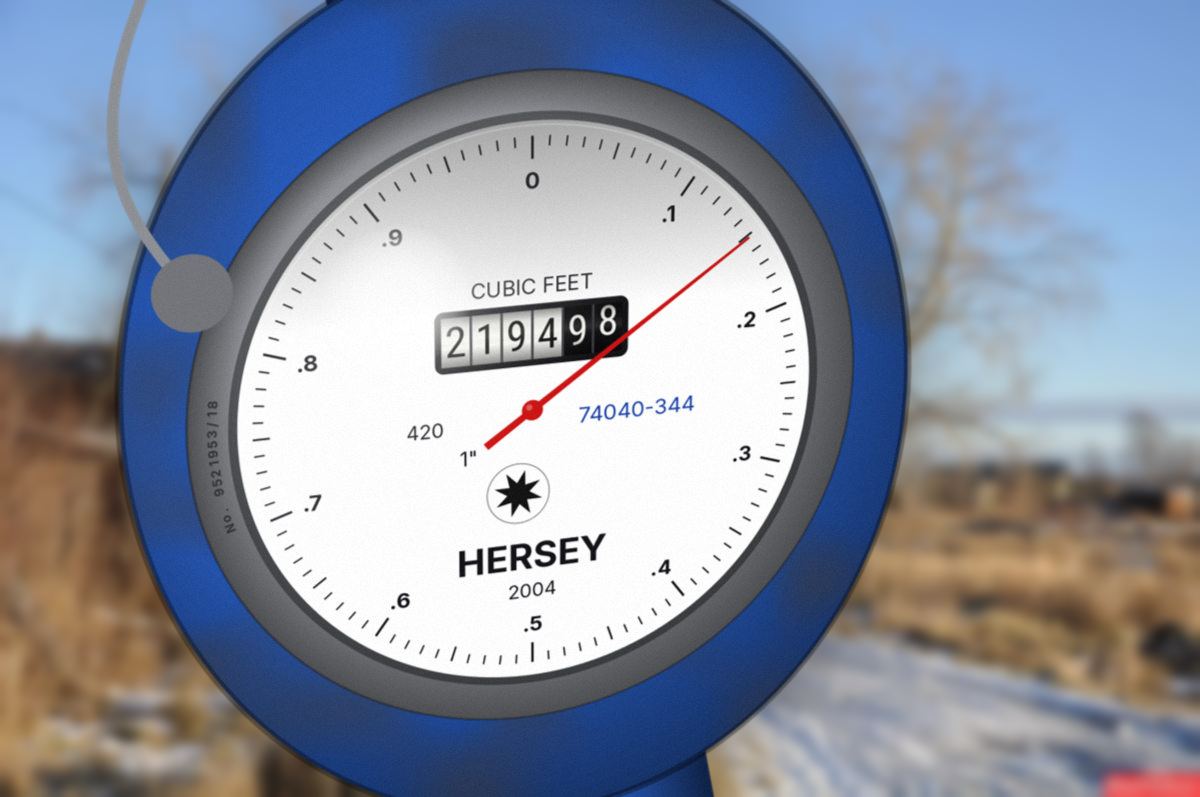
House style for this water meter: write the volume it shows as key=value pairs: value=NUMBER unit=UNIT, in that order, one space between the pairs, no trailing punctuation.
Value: value=219498.15 unit=ft³
